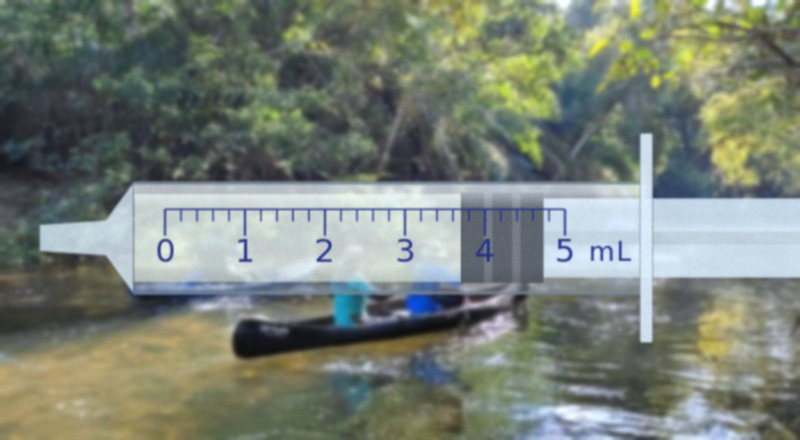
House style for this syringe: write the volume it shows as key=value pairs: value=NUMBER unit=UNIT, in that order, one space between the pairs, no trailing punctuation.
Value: value=3.7 unit=mL
